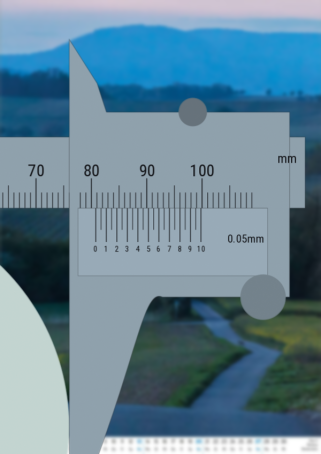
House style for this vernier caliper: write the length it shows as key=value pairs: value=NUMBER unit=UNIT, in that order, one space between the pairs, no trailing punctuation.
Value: value=80.8 unit=mm
